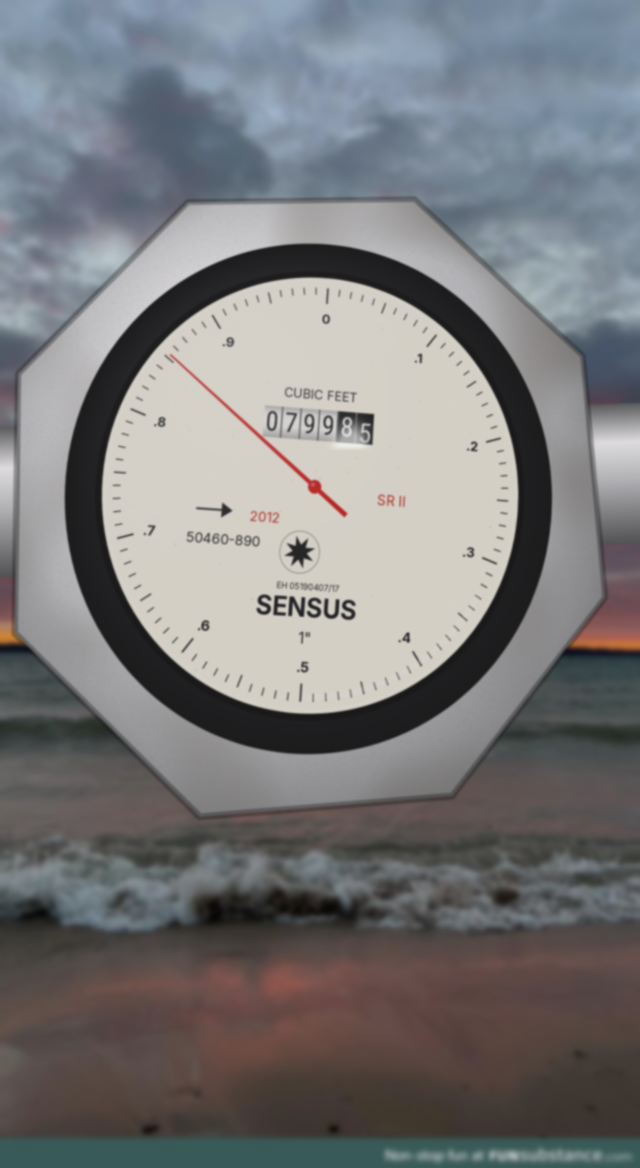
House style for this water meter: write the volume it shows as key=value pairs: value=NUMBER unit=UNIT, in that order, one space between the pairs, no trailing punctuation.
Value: value=79984.85 unit=ft³
